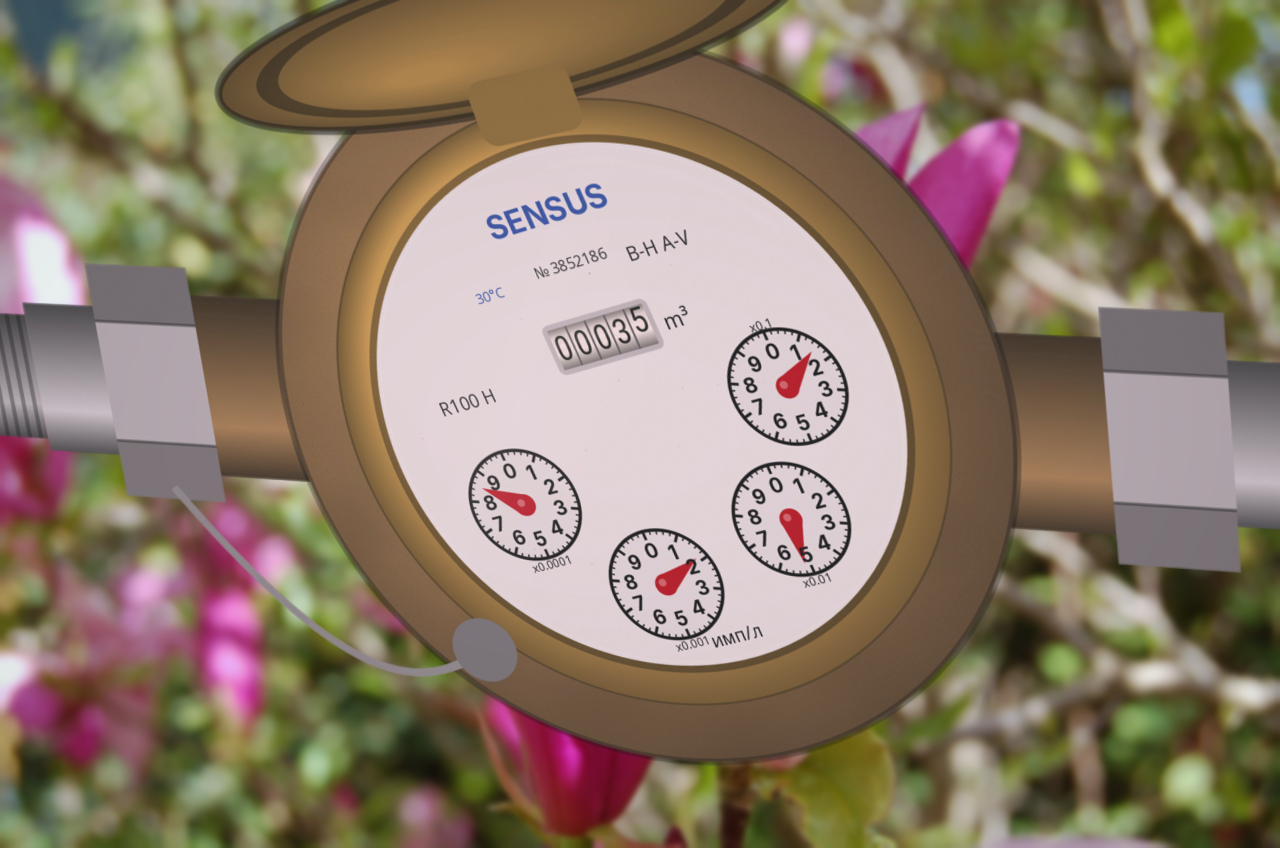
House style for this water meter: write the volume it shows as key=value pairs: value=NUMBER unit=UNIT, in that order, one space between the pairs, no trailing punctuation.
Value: value=35.1518 unit=m³
